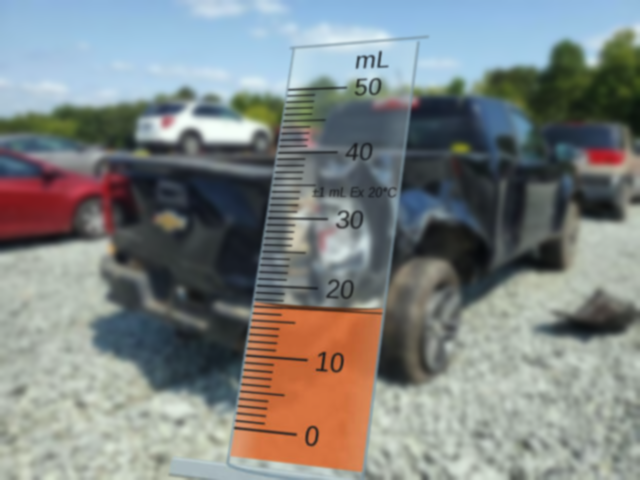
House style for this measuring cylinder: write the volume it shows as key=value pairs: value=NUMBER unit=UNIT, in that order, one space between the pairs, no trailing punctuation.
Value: value=17 unit=mL
